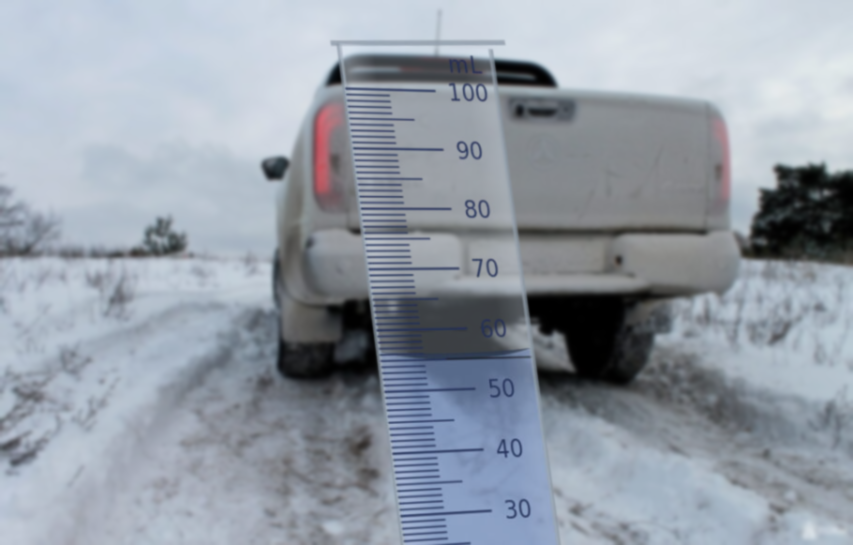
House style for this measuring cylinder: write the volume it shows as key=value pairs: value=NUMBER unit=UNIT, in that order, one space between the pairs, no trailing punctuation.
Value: value=55 unit=mL
